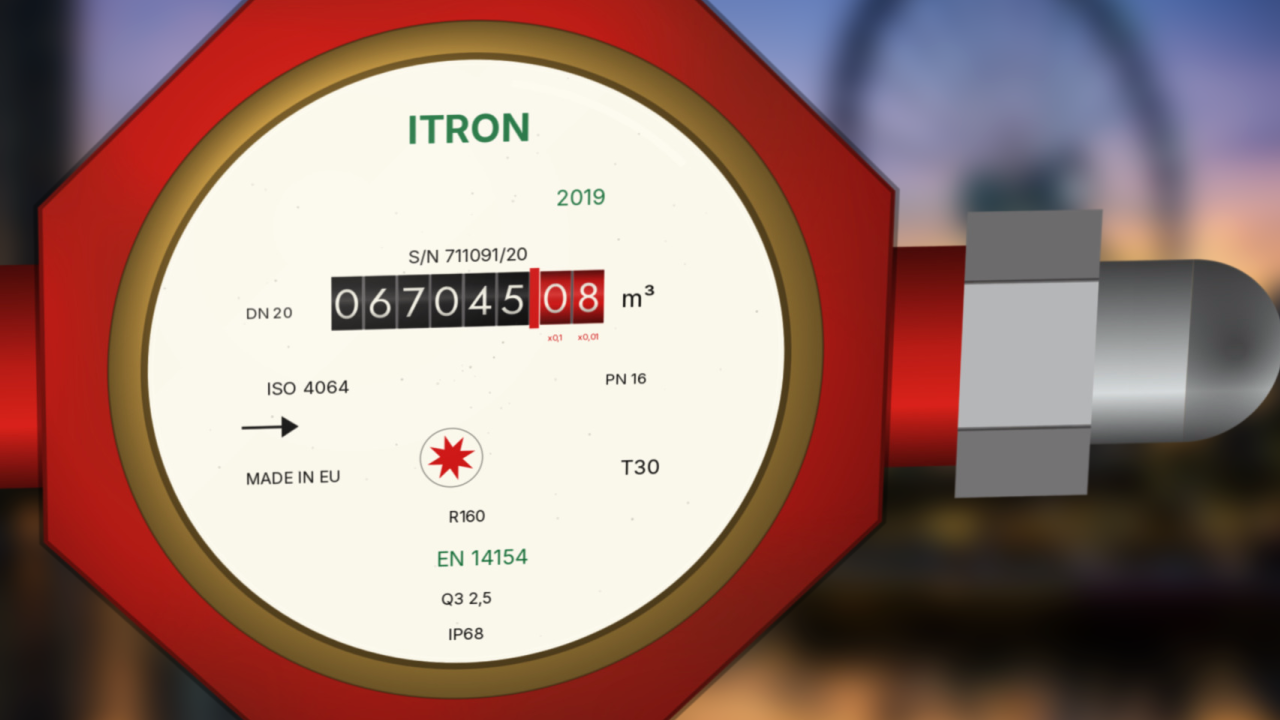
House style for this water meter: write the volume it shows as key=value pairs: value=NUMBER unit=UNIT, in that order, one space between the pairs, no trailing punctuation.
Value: value=67045.08 unit=m³
